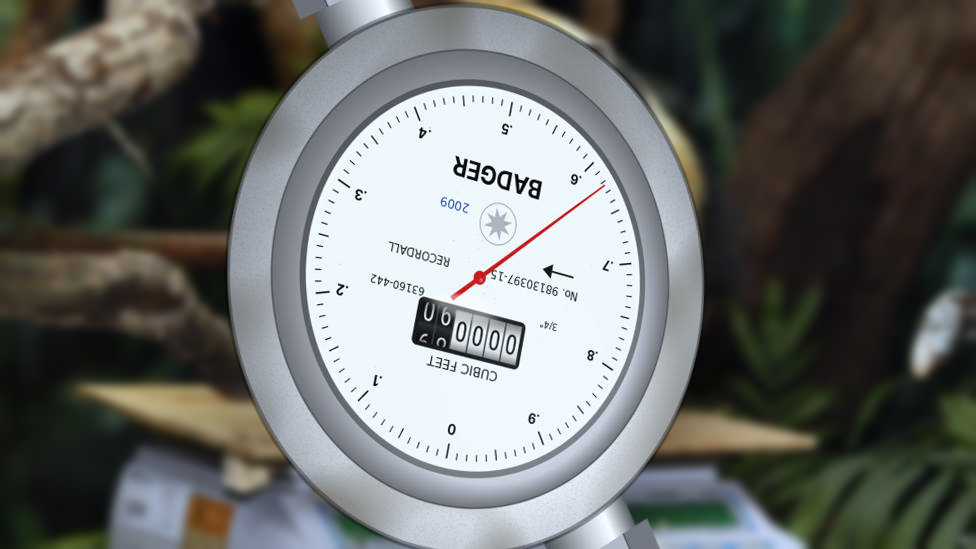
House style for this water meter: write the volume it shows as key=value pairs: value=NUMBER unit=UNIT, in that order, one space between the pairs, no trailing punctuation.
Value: value=89.62 unit=ft³
